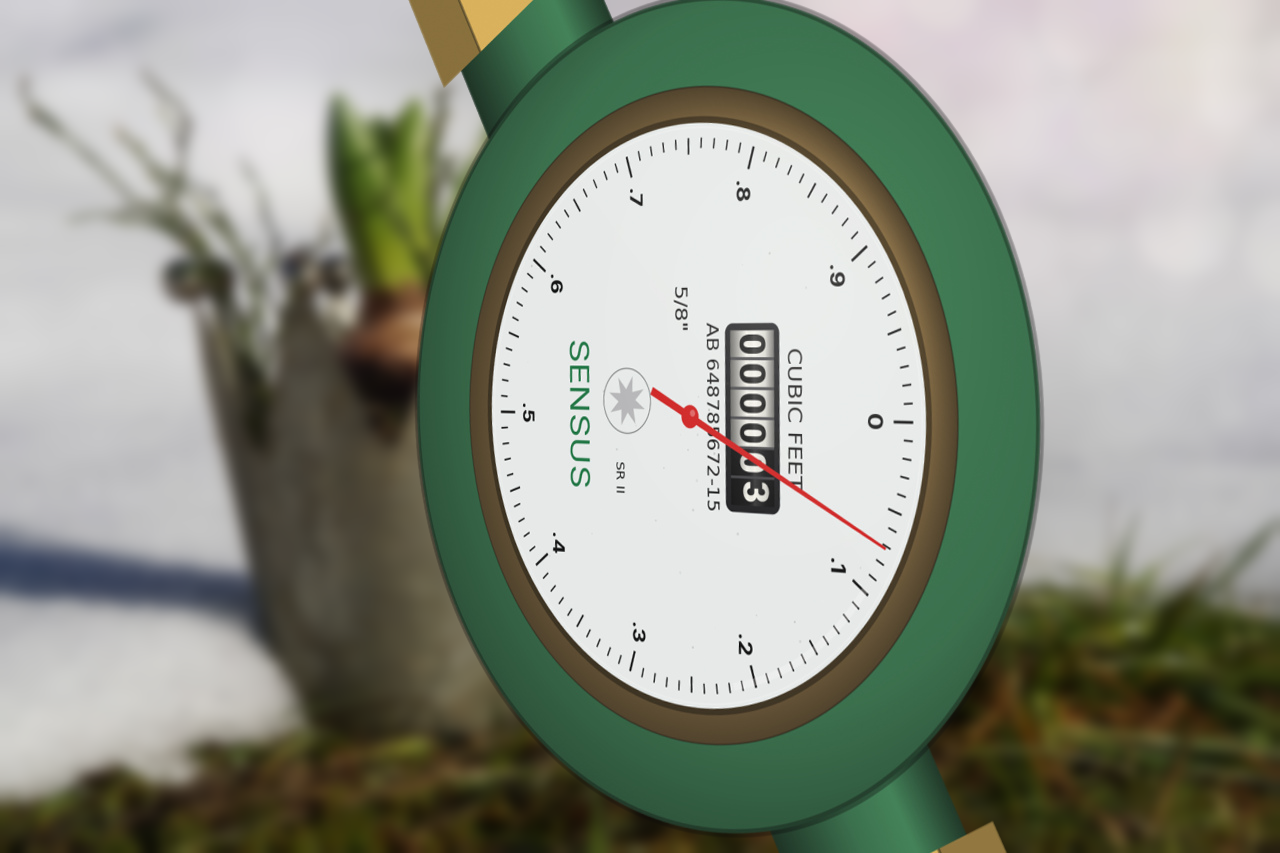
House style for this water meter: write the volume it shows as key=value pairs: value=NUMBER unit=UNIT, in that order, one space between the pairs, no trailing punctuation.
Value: value=3.07 unit=ft³
